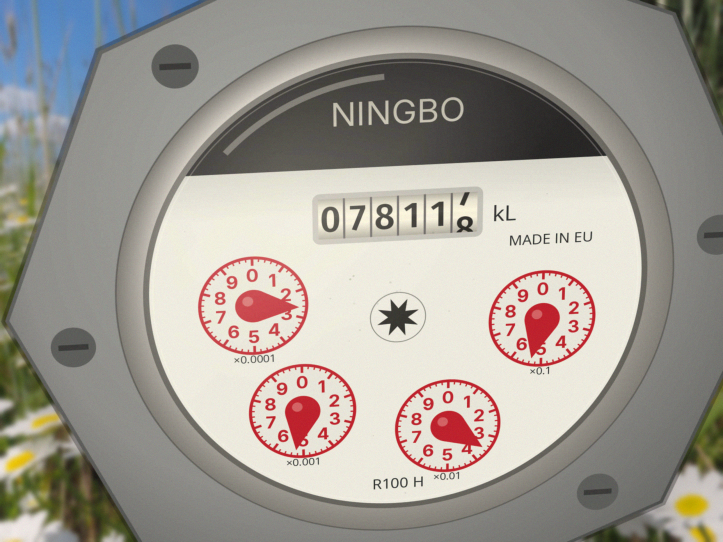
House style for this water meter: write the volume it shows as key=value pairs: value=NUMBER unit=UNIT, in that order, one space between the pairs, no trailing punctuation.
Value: value=78117.5352 unit=kL
